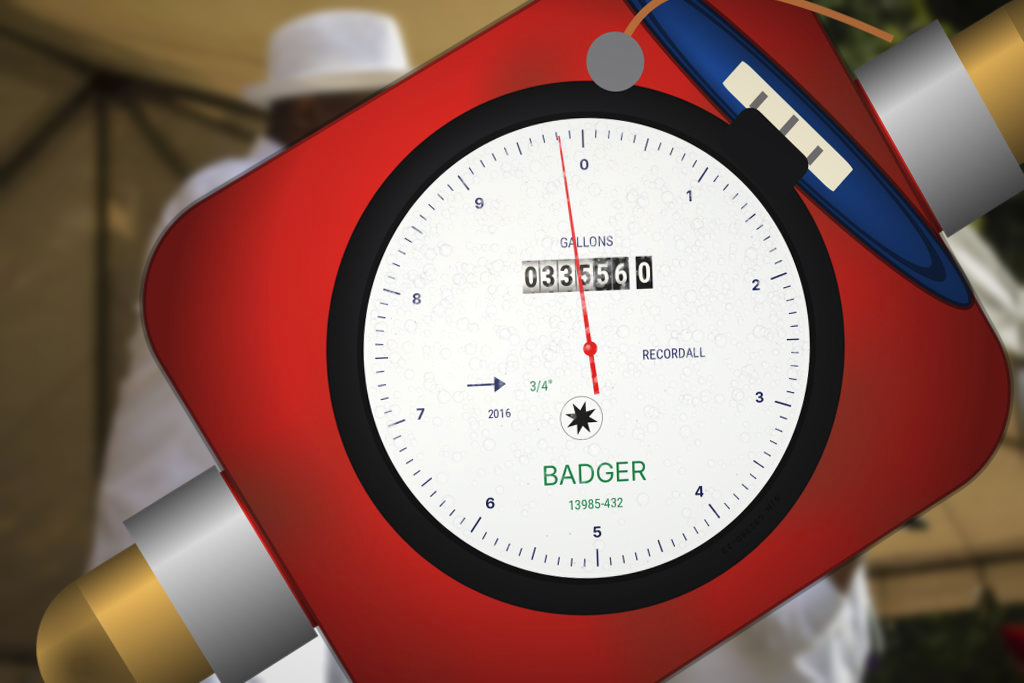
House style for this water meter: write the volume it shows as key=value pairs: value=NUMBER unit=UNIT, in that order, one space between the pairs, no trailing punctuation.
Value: value=335559.8 unit=gal
